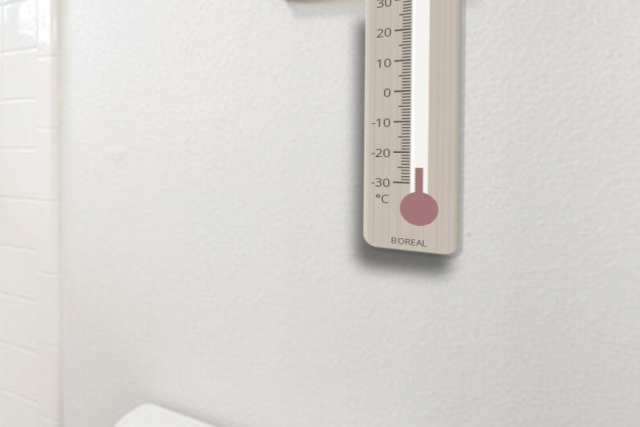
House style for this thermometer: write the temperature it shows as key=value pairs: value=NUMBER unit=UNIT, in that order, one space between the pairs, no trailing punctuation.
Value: value=-25 unit=°C
